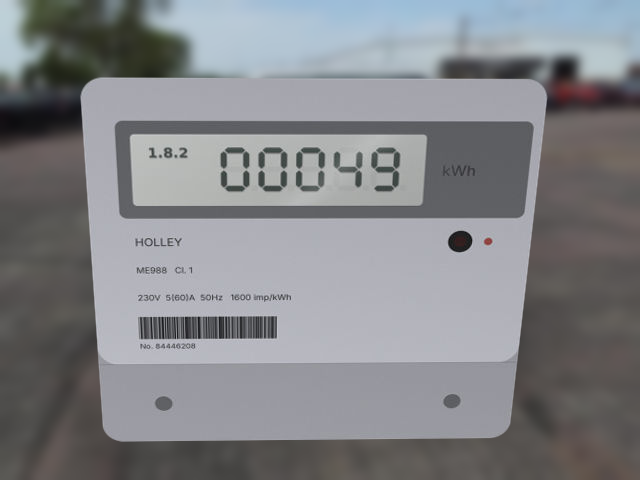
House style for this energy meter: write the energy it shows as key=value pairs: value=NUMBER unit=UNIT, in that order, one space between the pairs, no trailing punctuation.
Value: value=49 unit=kWh
